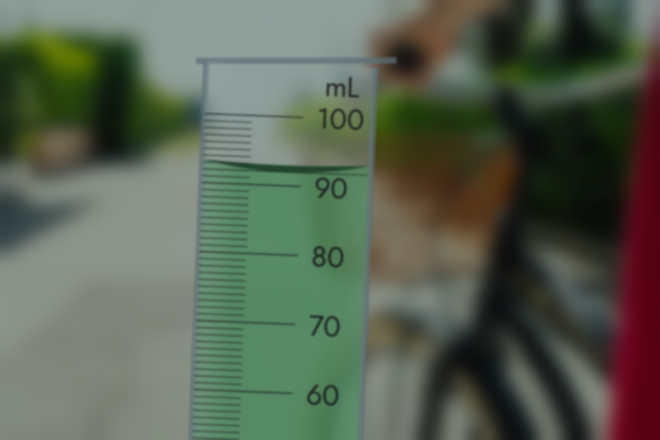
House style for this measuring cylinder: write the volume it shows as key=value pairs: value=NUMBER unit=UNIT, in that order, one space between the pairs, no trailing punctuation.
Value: value=92 unit=mL
